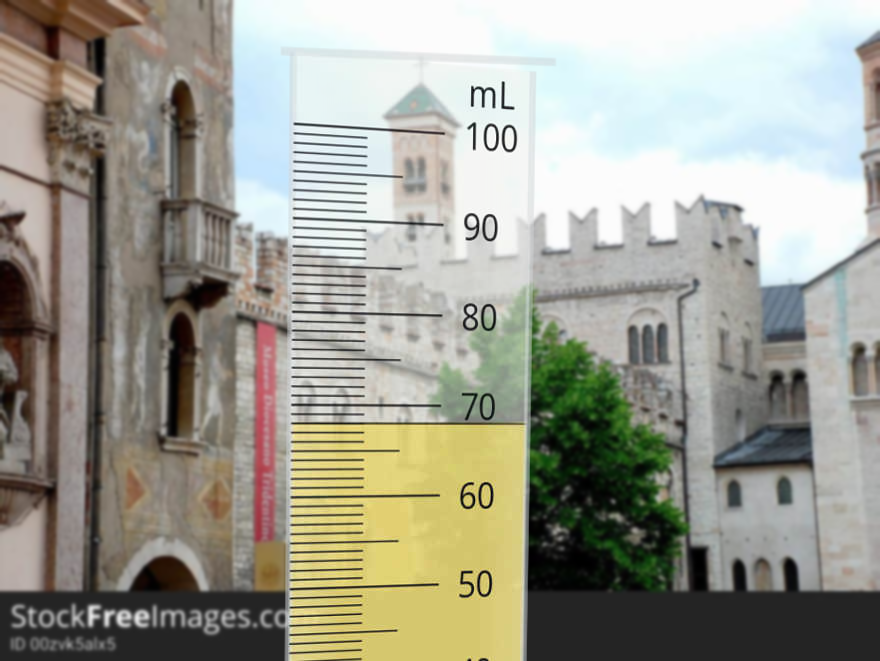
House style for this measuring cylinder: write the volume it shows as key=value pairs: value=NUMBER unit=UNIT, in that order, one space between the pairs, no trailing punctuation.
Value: value=68 unit=mL
